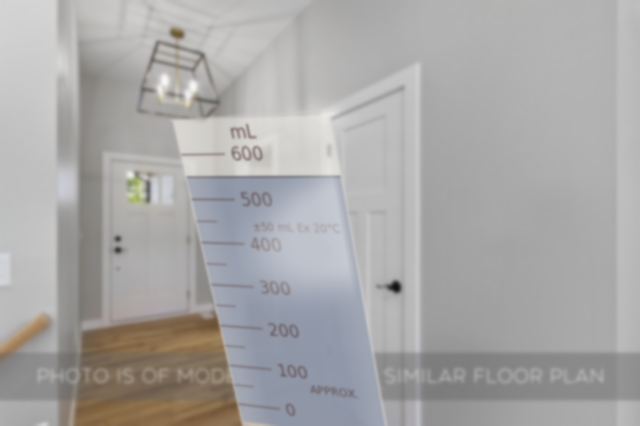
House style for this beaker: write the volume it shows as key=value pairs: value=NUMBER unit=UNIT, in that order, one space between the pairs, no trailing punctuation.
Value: value=550 unit=mL
